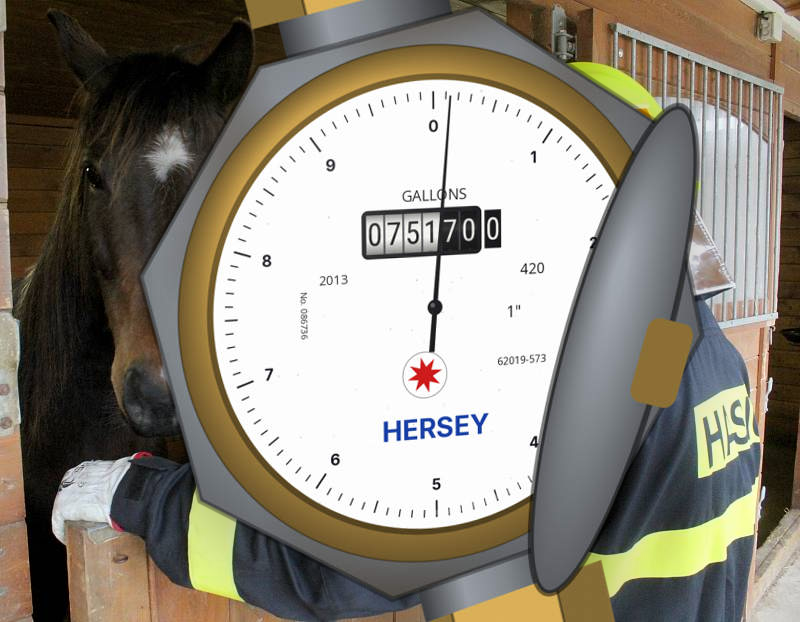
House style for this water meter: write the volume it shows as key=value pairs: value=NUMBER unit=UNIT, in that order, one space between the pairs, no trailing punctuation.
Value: value=751700.1 unit=gal
